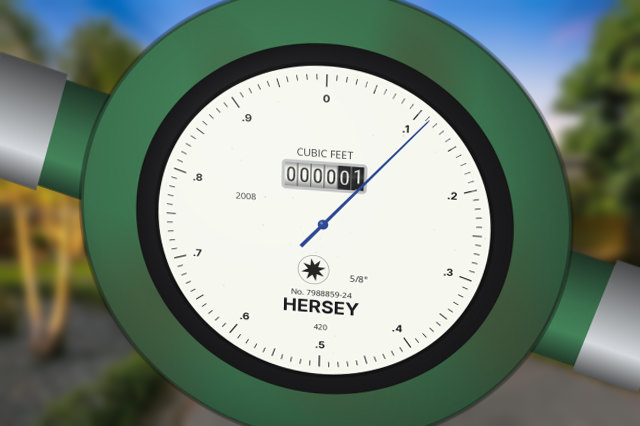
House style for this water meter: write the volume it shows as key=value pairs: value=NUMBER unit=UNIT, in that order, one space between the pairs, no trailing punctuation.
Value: value=1.11 unit=ft³
